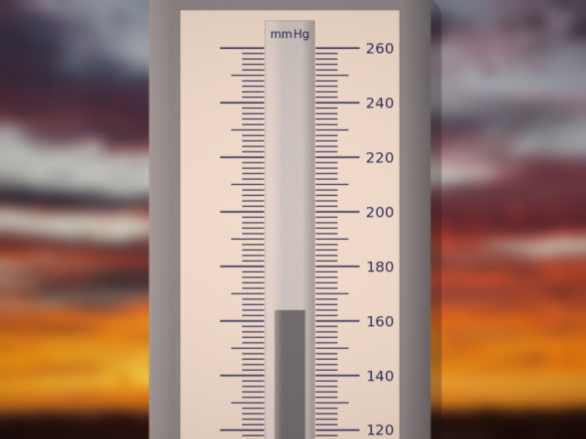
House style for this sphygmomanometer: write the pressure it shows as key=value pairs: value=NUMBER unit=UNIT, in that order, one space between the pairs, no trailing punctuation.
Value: value=164 unit=mmHg
